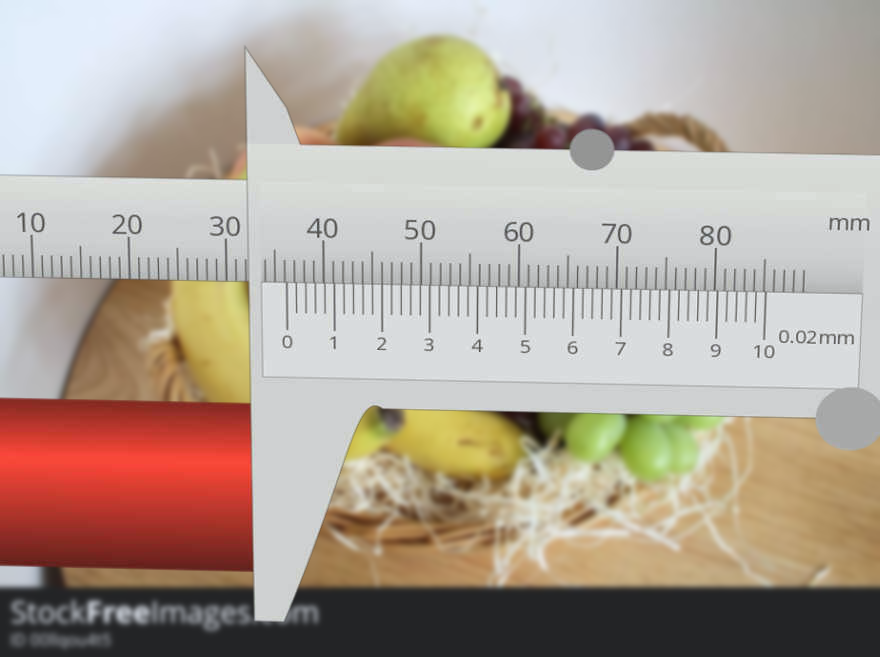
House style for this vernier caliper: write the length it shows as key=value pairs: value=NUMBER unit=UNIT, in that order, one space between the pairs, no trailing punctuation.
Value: value=36.2 unit=mm
